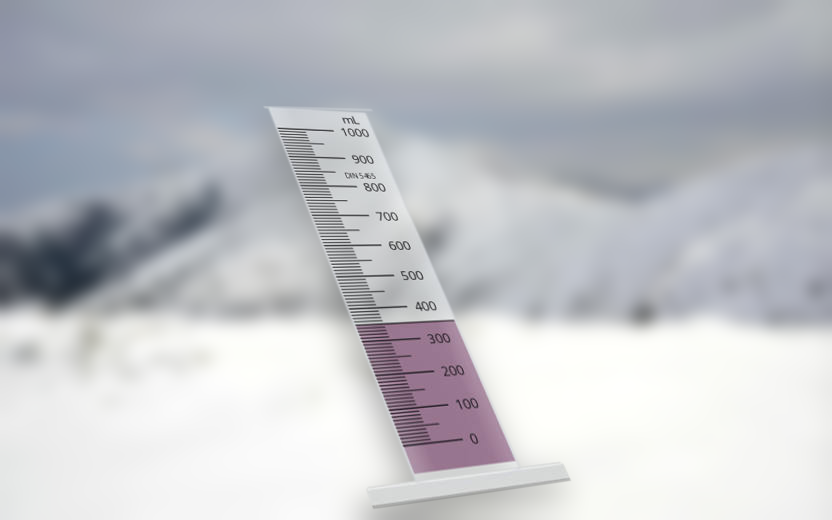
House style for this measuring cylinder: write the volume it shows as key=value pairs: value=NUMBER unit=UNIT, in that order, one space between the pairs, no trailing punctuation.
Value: value=350 unit=mL
